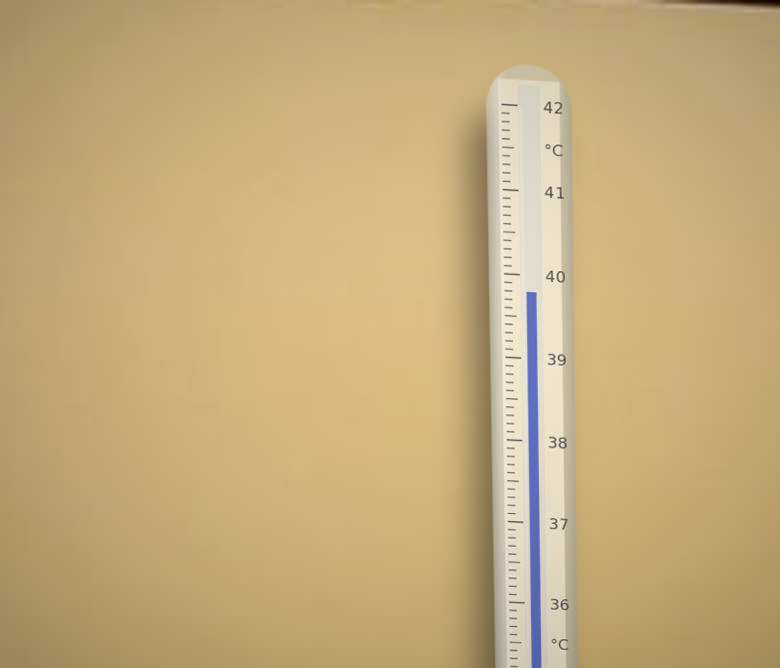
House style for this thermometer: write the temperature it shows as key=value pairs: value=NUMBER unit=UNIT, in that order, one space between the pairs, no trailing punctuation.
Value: value=39.8 unit=°C
